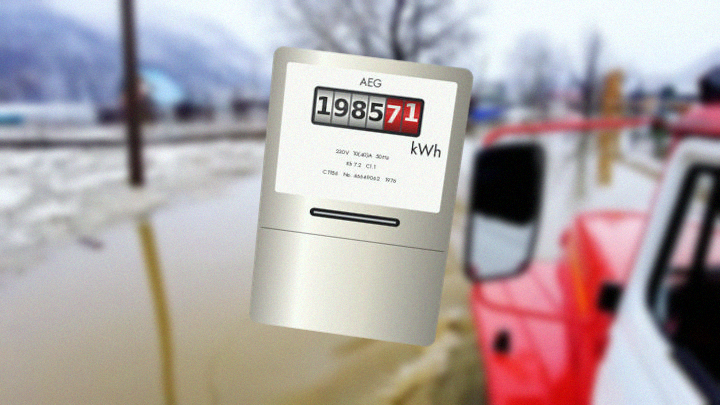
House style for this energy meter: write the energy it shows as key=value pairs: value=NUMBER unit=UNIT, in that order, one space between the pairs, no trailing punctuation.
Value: value=1985.71 unit=kWh
